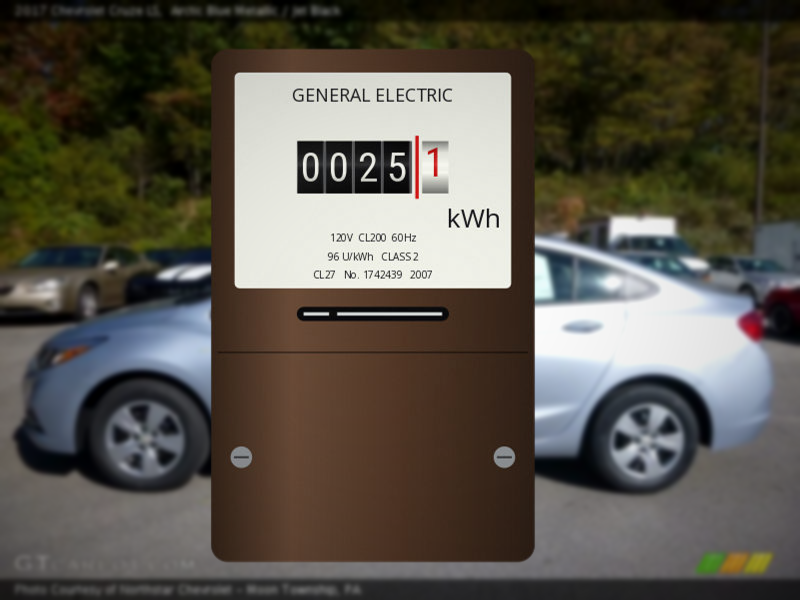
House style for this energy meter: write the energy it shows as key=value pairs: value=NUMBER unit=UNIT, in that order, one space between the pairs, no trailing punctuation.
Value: value=25.1 unit=kWh
